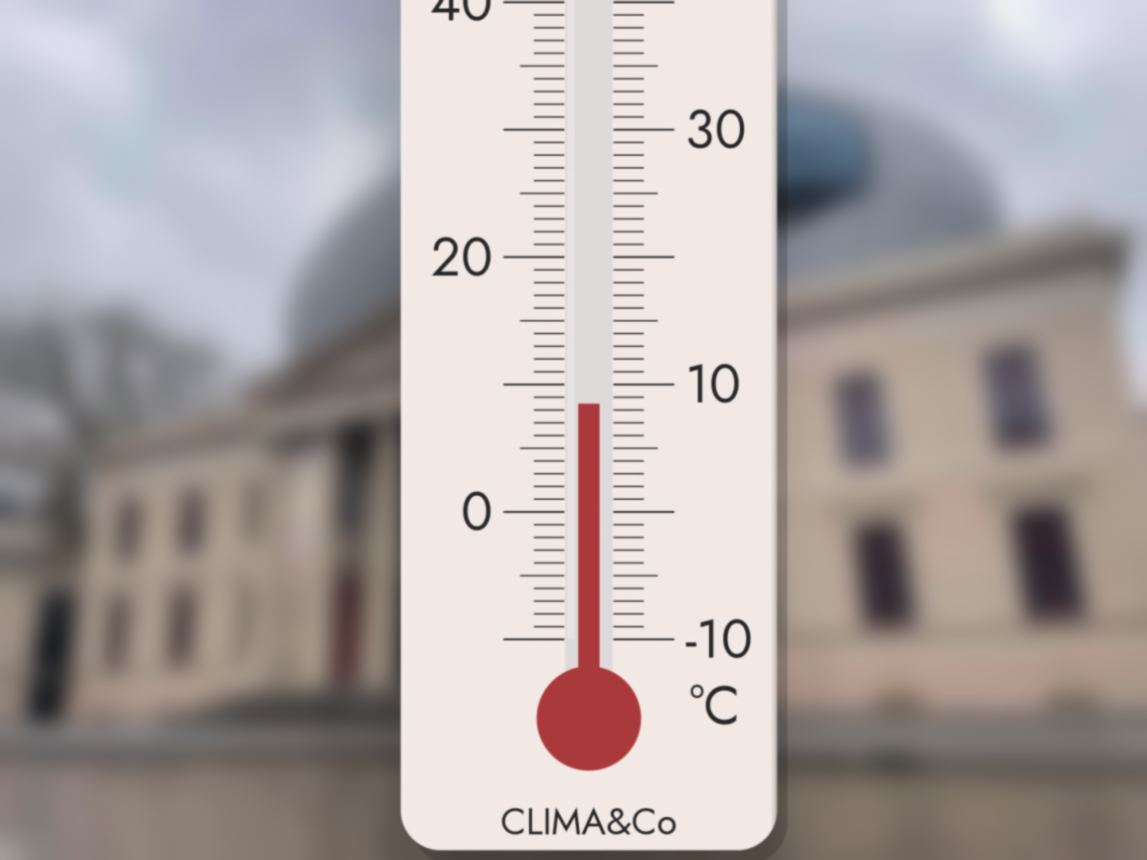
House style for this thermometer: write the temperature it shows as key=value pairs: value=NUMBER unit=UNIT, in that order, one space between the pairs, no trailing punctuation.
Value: value=8.5 unit=°C
